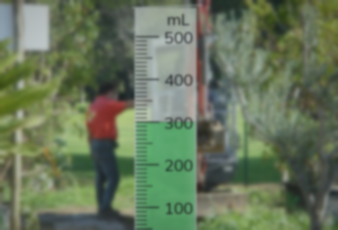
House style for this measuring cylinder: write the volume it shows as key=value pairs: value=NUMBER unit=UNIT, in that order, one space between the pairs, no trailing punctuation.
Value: value=300 unit=mL
